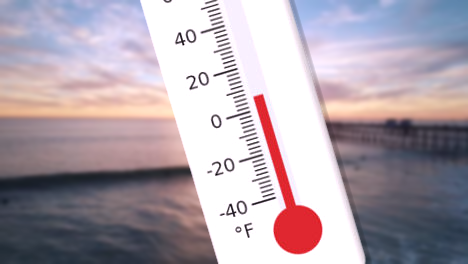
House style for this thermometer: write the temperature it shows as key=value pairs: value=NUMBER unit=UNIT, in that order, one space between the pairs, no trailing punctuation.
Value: value=6 unit=°F
